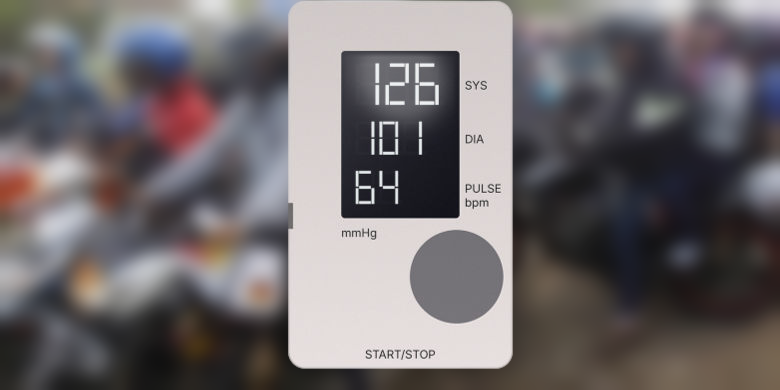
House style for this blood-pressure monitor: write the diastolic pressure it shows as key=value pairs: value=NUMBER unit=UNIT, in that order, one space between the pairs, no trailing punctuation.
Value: value=101 unit=mmHg
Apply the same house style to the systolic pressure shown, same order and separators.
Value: value=126 unit=mmHg
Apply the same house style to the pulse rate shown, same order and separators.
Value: value=64 unit=bpm
